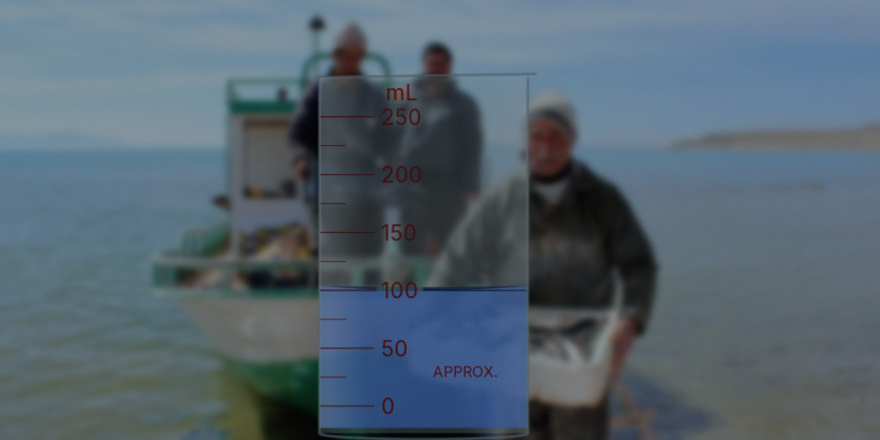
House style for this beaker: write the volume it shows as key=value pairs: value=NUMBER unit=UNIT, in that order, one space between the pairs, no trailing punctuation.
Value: value=100 unit=mL
